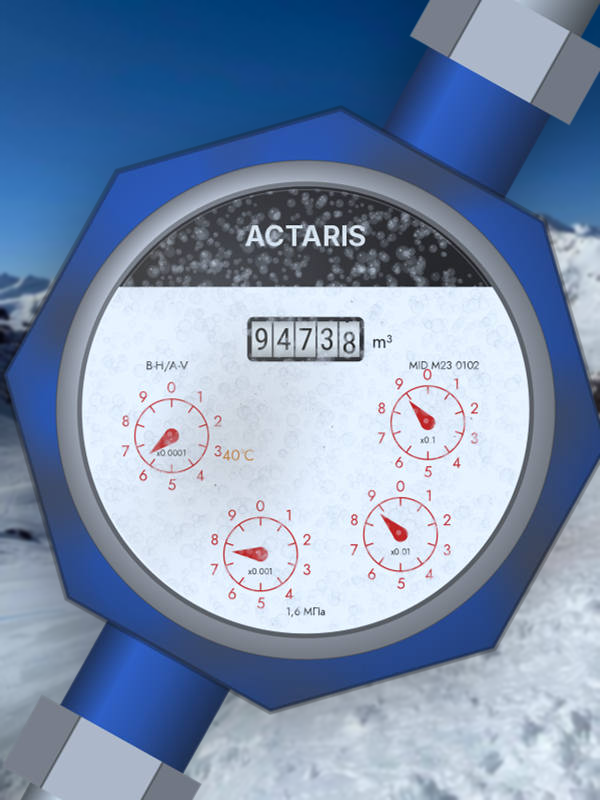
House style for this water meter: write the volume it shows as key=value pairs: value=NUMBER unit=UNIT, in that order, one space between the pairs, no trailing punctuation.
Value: value=94737.8876 unit=m³
